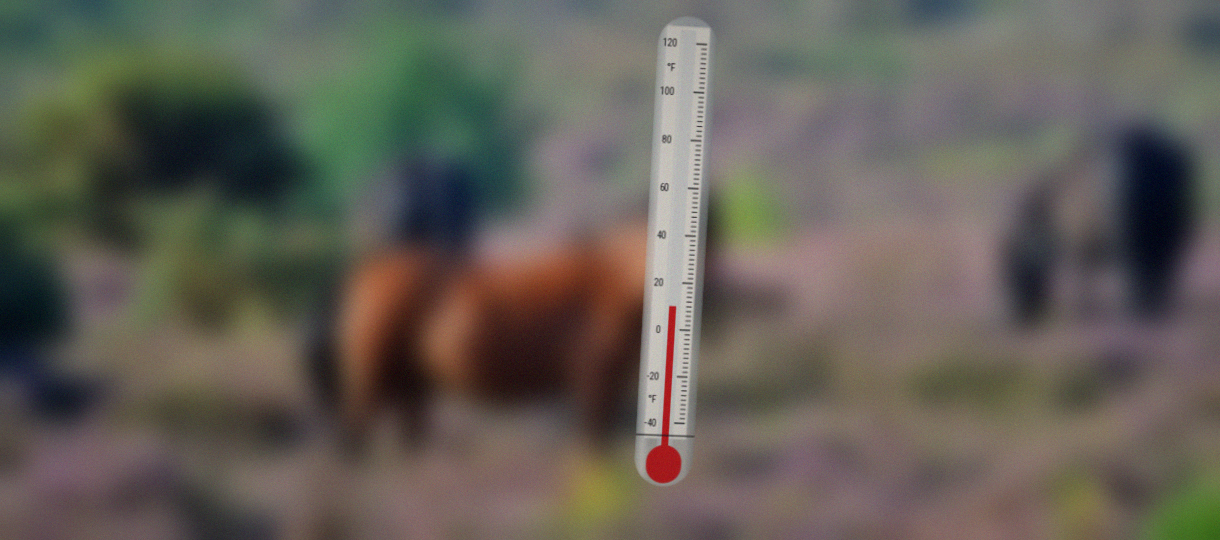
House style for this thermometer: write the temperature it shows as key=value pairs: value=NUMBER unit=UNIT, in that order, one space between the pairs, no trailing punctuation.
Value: value=10 unit=°F
